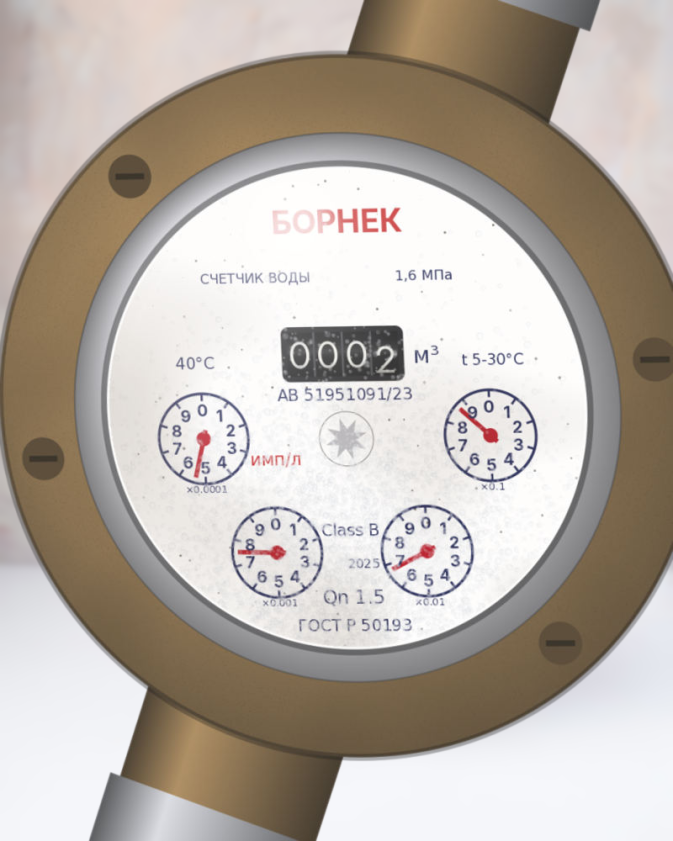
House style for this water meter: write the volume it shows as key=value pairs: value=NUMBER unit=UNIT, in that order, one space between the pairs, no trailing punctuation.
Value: value=1.8675 unit=m³
